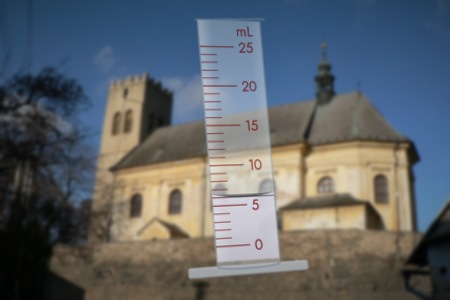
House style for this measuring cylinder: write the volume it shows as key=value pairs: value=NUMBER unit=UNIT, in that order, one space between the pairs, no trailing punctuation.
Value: value=6 unit=mL
